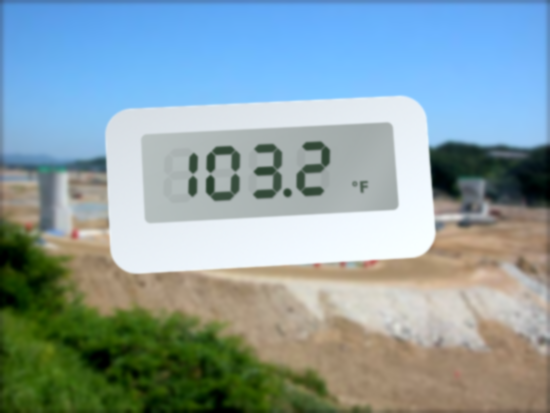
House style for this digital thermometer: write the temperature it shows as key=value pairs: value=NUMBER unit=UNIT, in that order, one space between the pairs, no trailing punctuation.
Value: value=103.2 unit=°F
